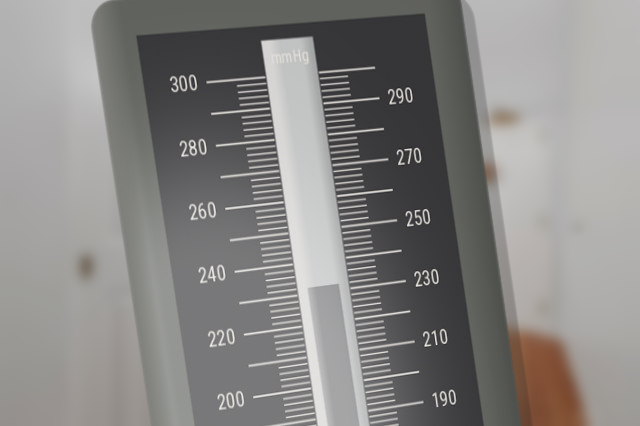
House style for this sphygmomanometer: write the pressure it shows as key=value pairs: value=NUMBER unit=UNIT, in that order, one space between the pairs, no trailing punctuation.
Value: value=232 unit=mmHg
